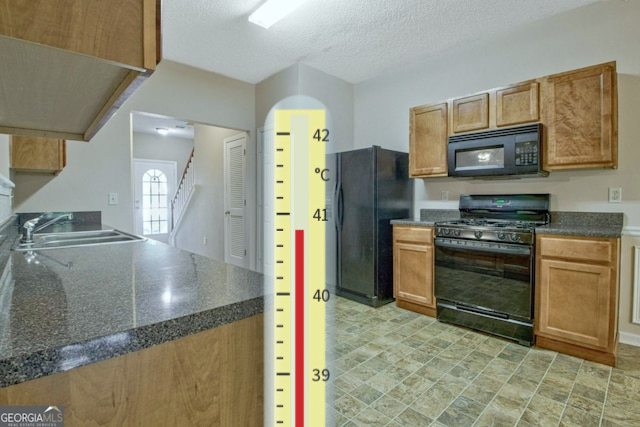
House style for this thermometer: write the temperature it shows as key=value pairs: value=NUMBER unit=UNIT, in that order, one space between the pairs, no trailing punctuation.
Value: value=40.8 unit=°C
